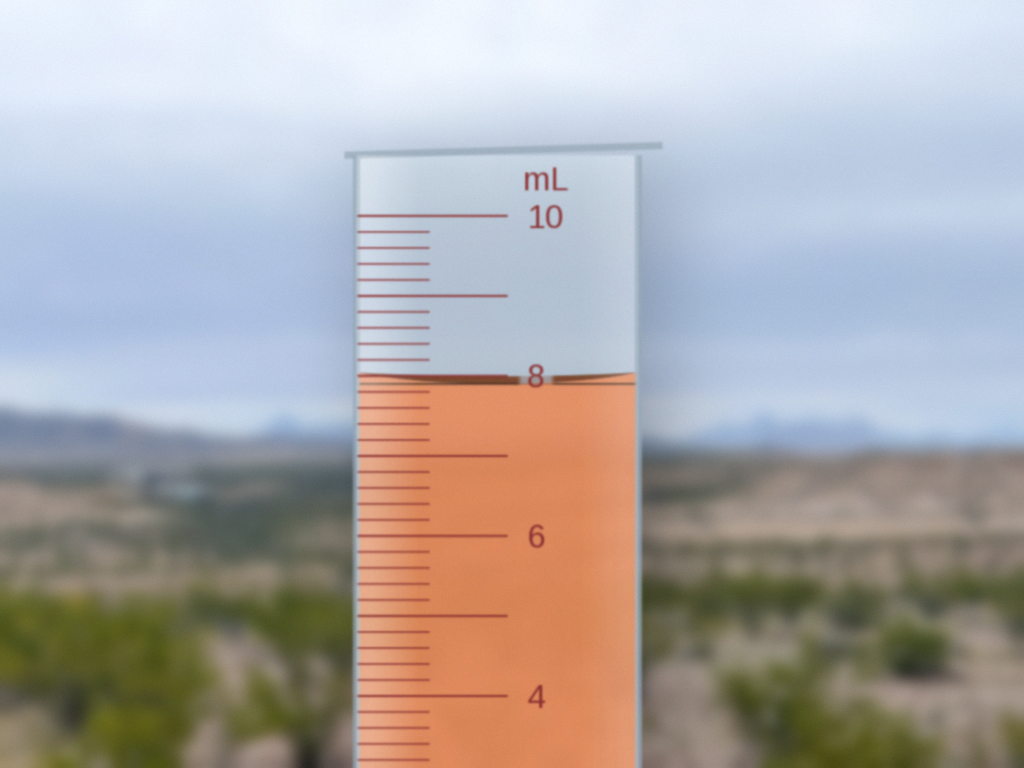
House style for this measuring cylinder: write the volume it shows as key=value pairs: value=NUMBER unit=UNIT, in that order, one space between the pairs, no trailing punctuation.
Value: value=7.9 unit=mL
